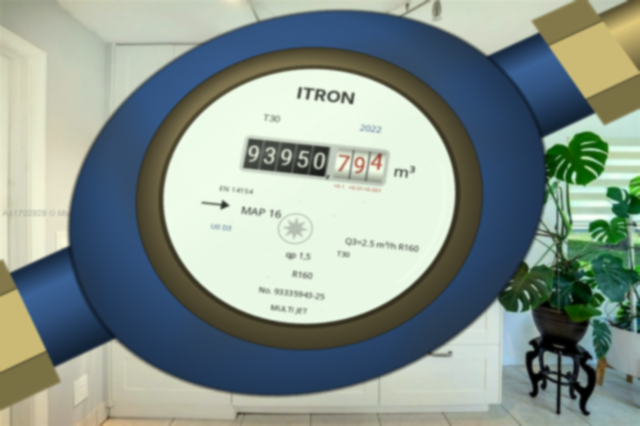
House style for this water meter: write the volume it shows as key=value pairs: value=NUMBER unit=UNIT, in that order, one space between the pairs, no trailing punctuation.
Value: value=93950.794 unit=m³
